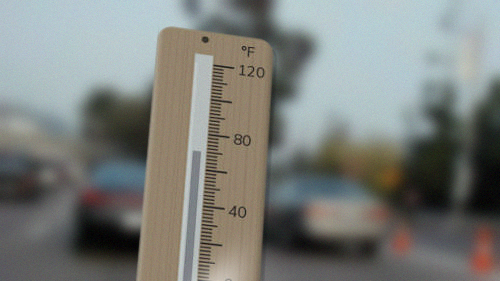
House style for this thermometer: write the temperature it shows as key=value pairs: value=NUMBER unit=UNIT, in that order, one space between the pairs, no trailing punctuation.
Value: value=70 unit=°F
